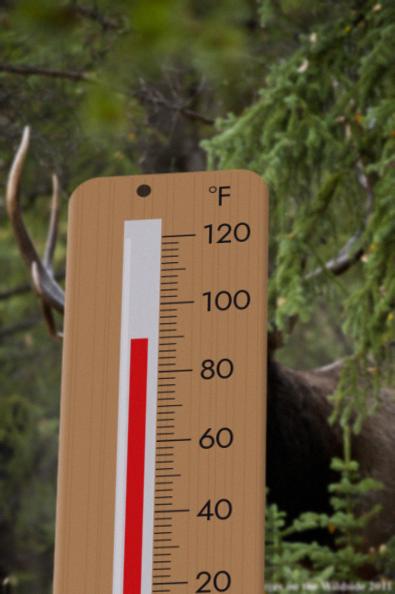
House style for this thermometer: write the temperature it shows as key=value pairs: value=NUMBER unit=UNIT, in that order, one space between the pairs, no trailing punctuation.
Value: value=90 unit=°F
